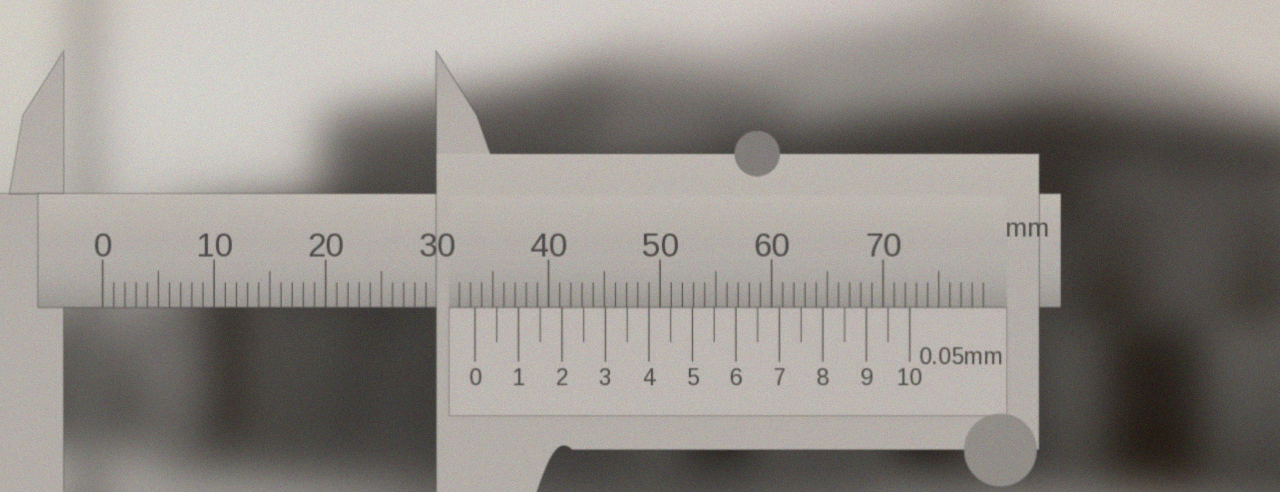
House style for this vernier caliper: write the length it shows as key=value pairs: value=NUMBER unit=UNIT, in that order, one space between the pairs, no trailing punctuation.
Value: value=33.4 unit=mm
